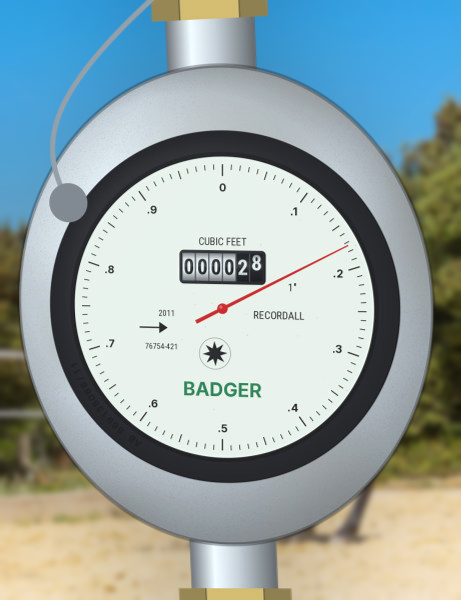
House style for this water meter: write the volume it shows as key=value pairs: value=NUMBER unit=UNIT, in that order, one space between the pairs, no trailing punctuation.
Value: value=28.17 unit=ft³
